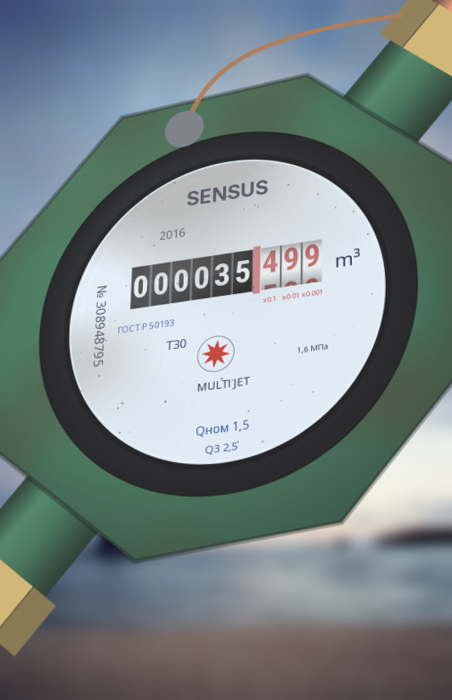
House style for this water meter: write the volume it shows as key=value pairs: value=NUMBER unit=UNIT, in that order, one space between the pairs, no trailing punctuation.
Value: value=35.499 unit=m³
